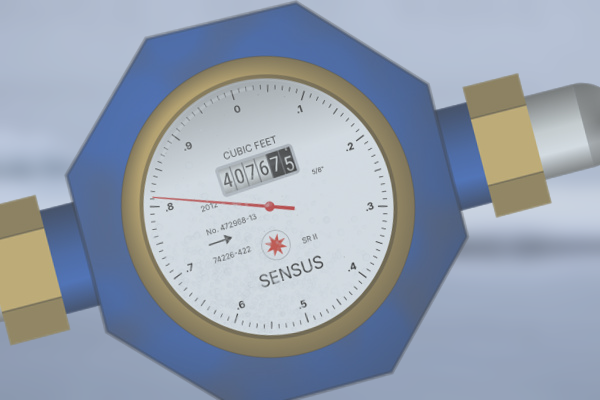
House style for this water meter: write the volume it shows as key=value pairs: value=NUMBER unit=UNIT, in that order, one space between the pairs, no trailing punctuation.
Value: value=407674.81 unit=ft³
